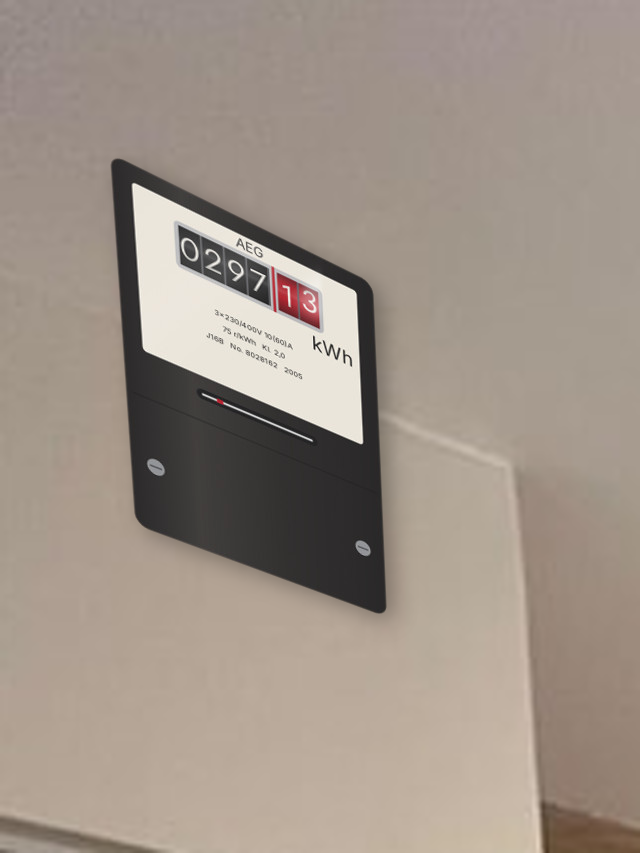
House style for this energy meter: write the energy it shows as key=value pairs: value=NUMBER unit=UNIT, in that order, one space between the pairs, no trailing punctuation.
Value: value=297.13 unit=kWh
